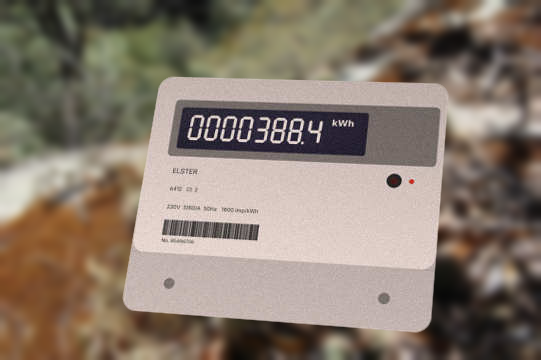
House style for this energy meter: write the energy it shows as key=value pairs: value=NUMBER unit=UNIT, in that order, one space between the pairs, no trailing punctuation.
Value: value=388.4 unit=kWh
